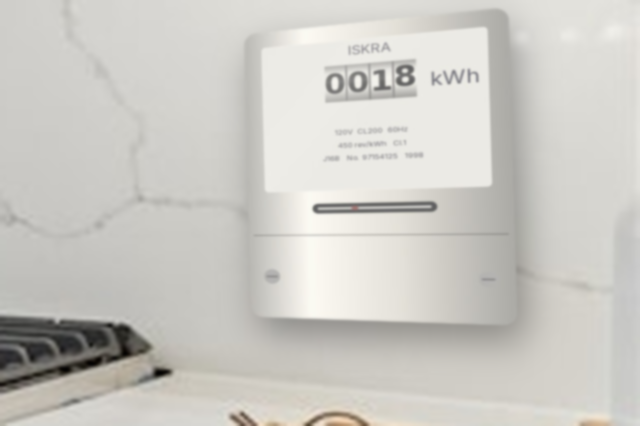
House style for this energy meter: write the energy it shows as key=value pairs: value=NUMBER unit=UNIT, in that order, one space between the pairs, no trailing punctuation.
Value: value=18 unit=kWh
